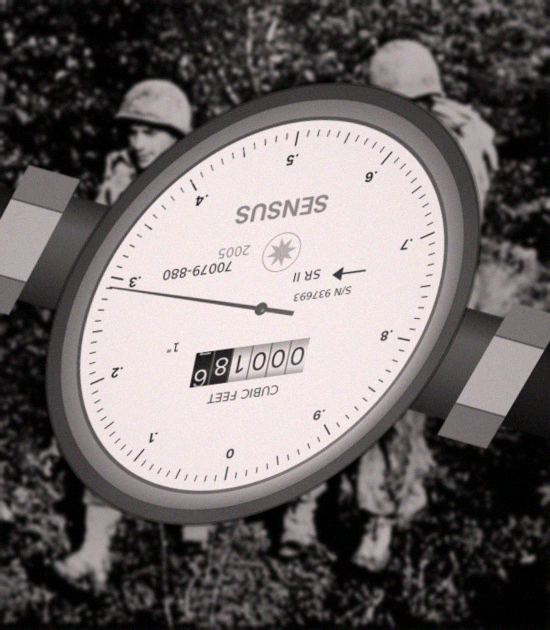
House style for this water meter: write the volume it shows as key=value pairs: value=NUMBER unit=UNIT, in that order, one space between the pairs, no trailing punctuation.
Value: value=186.29 unit=ft³
